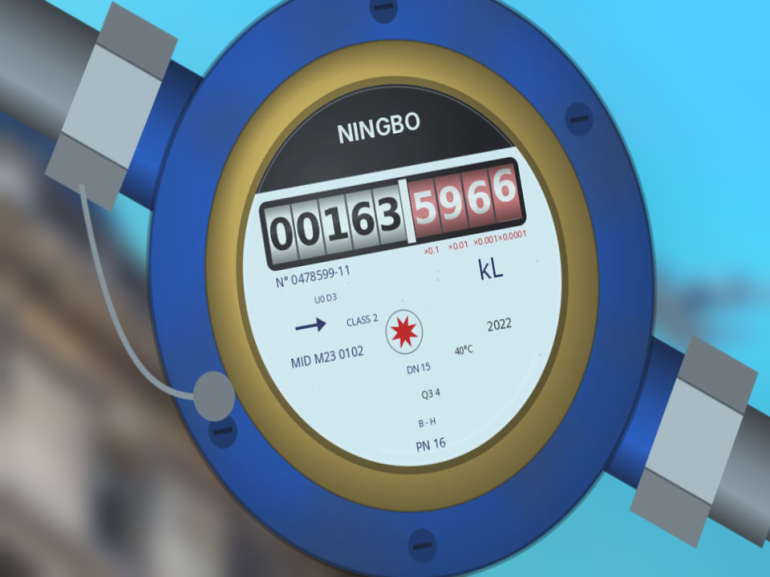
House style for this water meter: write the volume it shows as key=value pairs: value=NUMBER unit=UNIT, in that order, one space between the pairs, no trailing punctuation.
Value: value=163.5966 unit=kL
